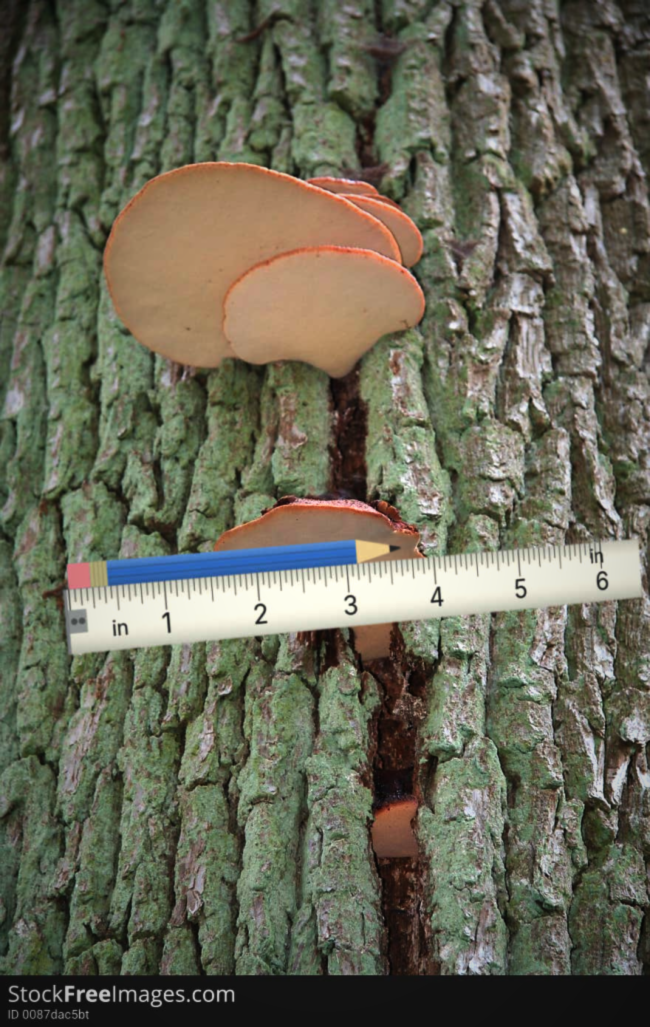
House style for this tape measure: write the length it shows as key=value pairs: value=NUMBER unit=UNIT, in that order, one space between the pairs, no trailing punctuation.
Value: value=3.625 unit=in
